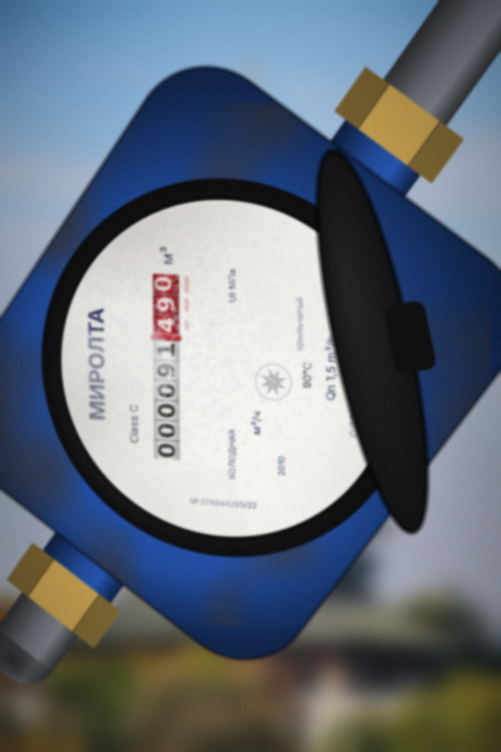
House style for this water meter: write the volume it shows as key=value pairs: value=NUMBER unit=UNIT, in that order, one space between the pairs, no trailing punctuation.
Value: value=91.490 unit=m³
